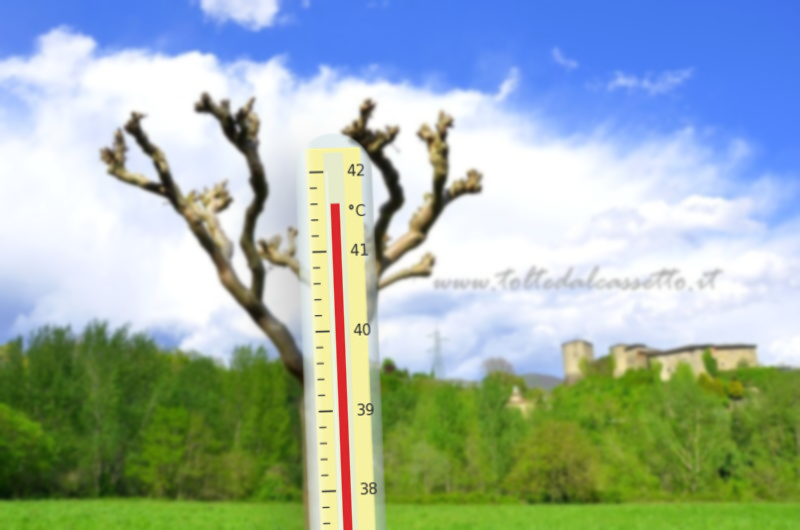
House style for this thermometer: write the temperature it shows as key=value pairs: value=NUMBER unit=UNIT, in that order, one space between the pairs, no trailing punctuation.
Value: value=41.6 unit=°C
